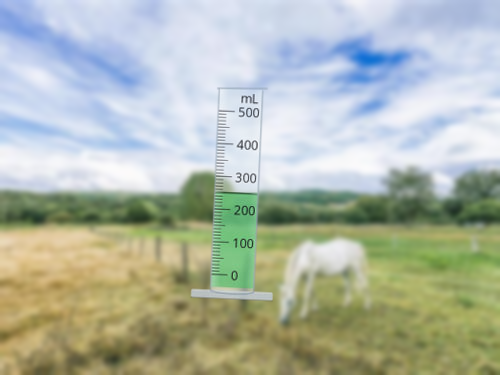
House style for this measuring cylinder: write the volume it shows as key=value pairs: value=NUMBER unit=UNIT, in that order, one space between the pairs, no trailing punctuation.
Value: value=250 unit=mL
